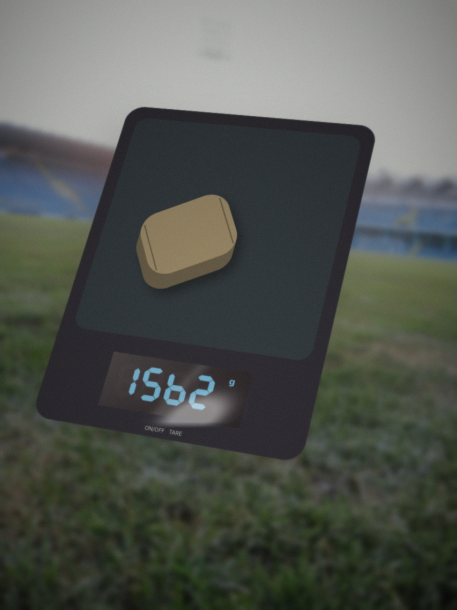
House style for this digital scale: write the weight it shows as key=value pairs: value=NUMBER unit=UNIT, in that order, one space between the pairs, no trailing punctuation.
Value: value=1562 unit=g
